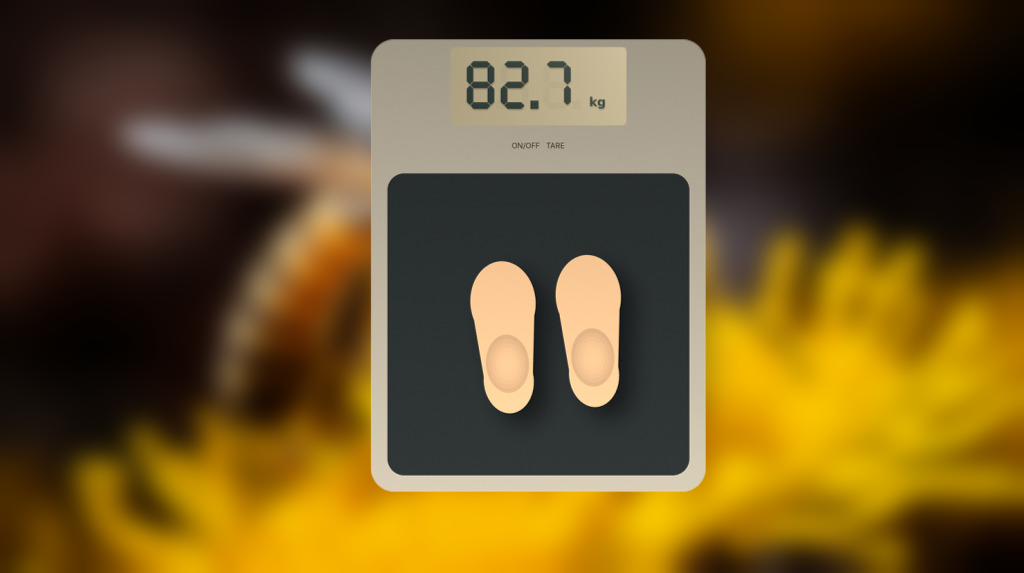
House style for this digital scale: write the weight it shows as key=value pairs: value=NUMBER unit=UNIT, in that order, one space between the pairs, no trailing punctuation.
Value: value=82.7 unit=kg
